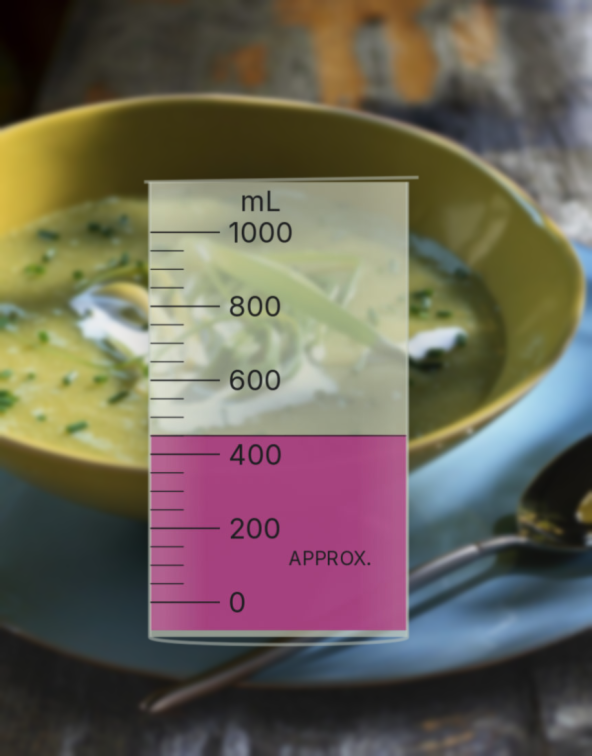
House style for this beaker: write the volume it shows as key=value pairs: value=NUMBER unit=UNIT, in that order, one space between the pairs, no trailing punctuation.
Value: value=450 unit=mL
